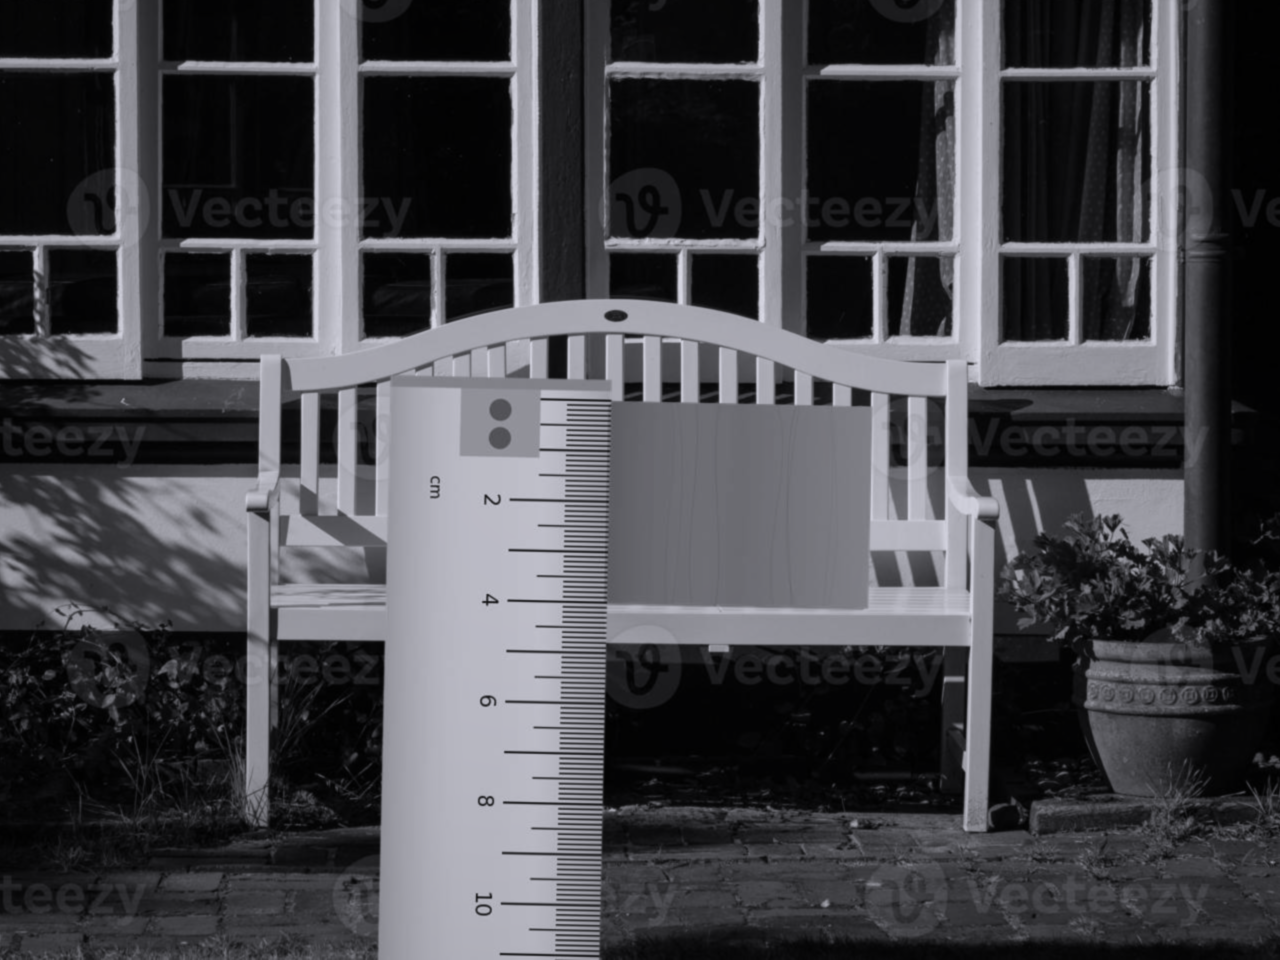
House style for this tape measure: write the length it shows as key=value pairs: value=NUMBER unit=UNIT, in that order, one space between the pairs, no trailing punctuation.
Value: value=4 unit=cm
